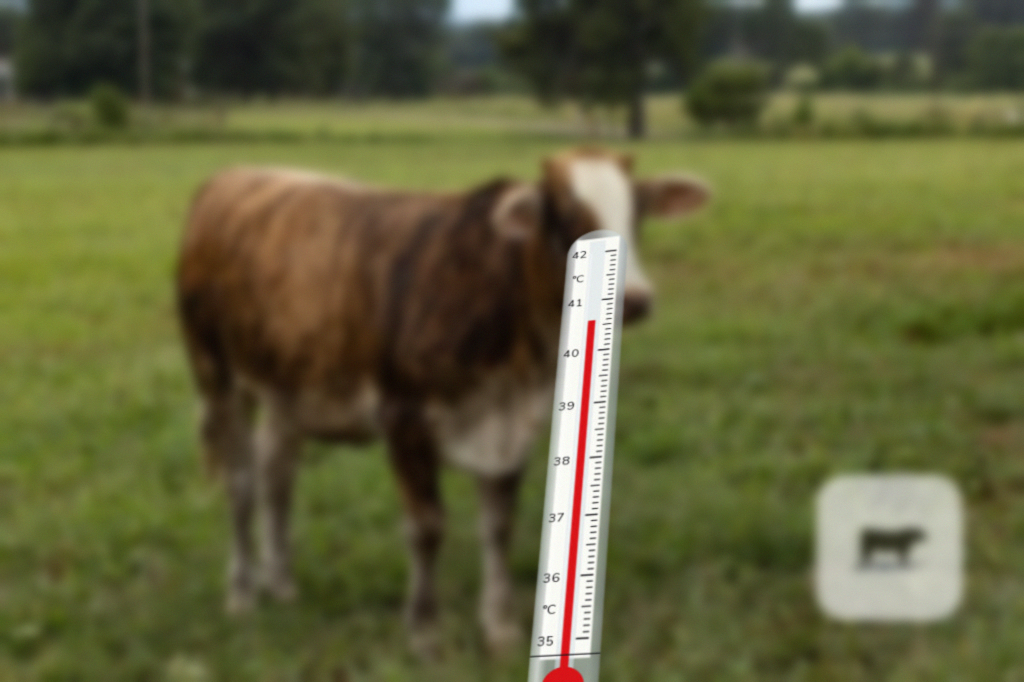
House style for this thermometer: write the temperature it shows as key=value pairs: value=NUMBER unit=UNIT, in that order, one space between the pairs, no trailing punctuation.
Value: value=40.6 unit=°C
